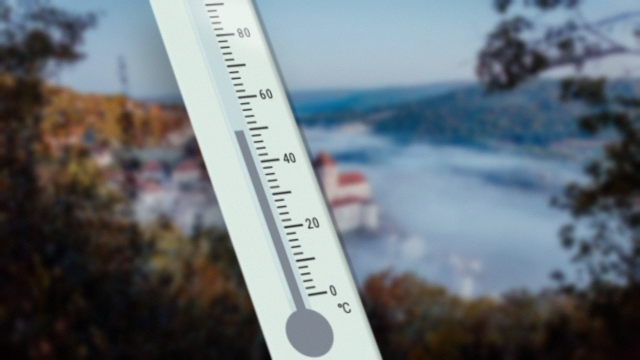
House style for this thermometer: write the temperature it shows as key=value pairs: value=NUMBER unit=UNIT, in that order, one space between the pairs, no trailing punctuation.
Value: value=50 unit=°C
